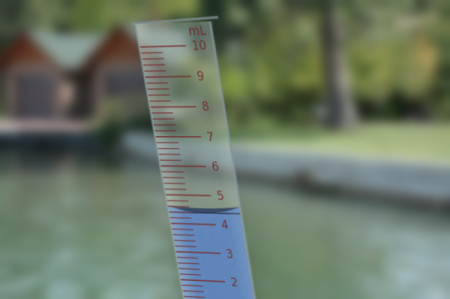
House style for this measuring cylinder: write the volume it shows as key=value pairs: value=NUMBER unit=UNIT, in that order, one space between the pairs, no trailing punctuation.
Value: value=4.4 unit=mL
